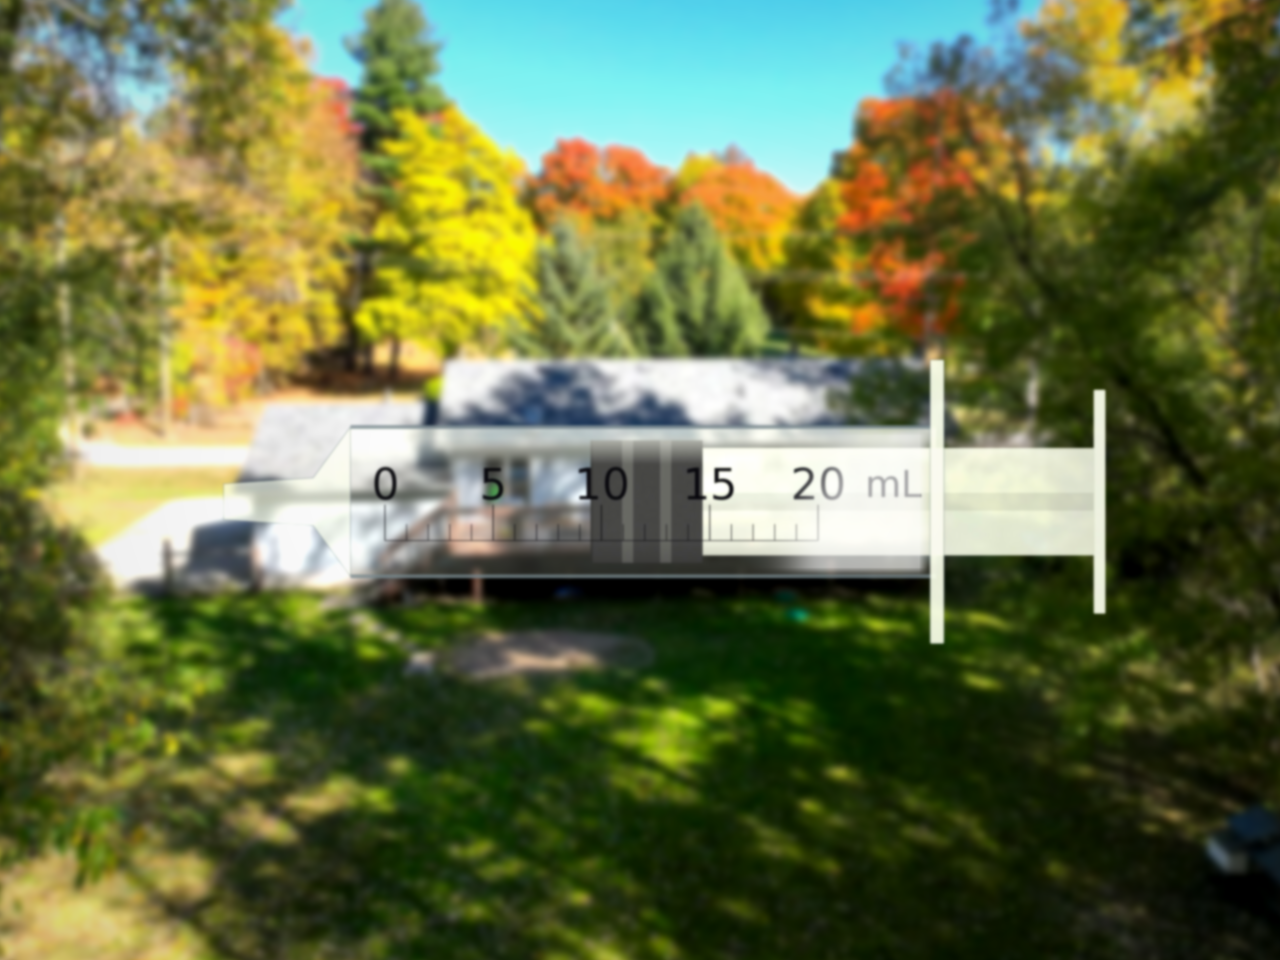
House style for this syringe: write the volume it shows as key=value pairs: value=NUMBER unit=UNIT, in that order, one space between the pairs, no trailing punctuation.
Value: value=9.5 unit=mL
